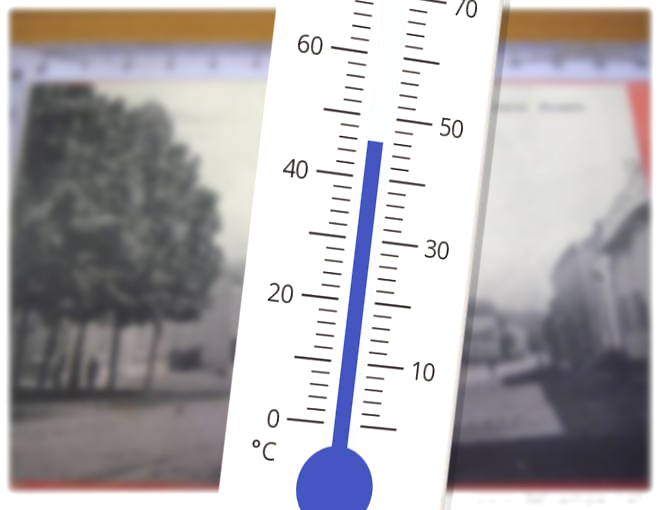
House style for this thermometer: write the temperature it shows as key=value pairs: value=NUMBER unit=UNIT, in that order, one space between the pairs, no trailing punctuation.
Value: value=46 unit=°C
